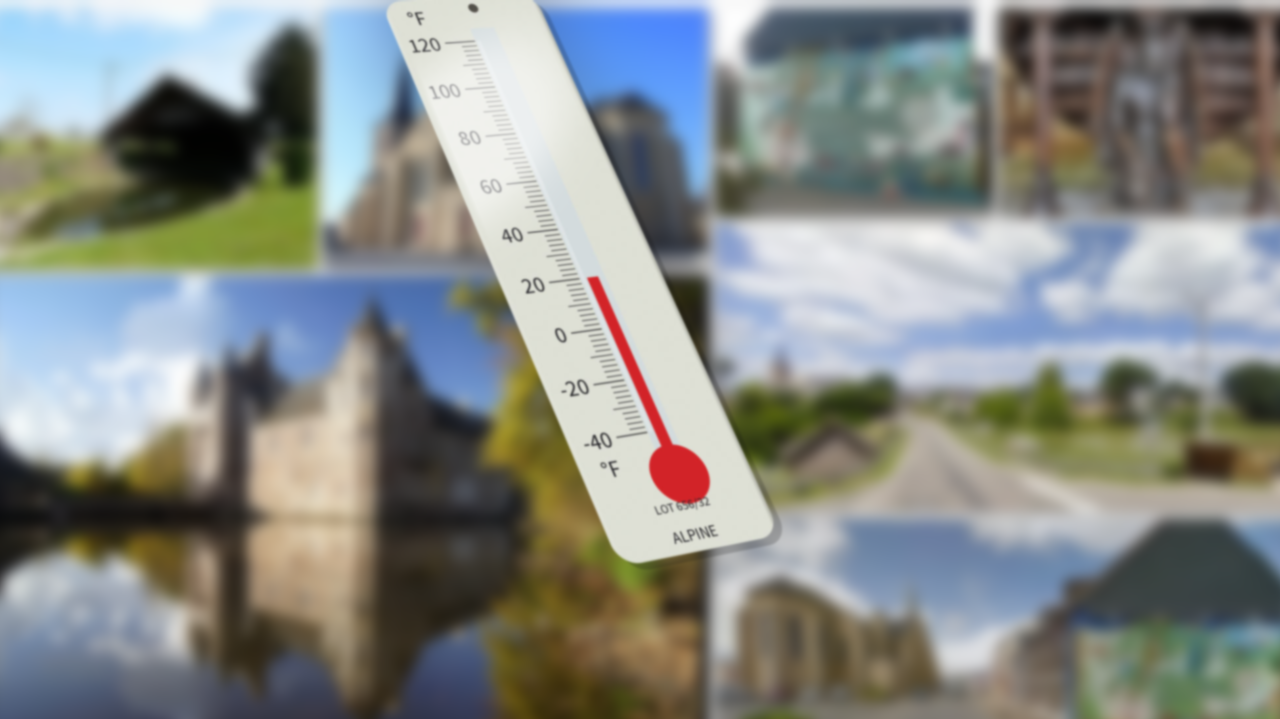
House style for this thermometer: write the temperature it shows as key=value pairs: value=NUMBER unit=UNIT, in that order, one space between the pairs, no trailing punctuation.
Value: value=20 unit=°F
